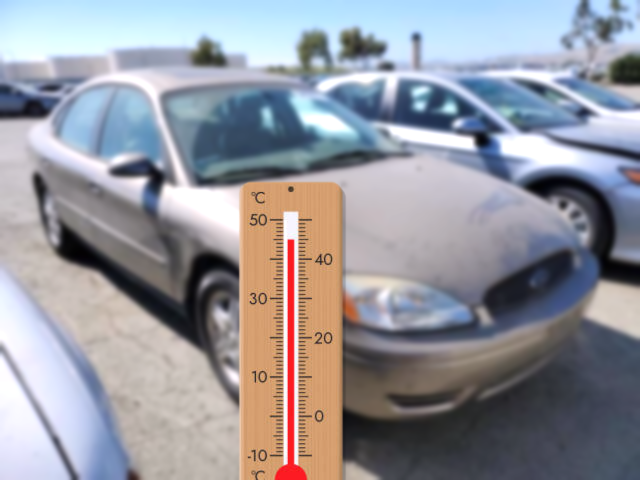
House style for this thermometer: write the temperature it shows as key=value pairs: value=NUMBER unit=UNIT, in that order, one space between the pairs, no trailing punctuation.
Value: value=45 unit=°C
